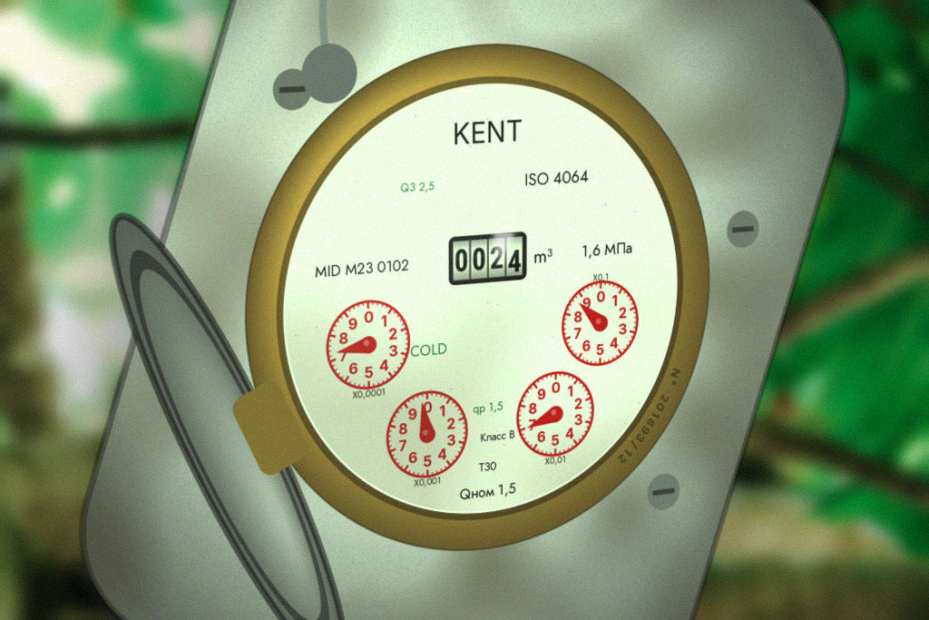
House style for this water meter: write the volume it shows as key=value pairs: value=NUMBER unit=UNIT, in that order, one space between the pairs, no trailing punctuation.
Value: value=23.8697 unit=m³
